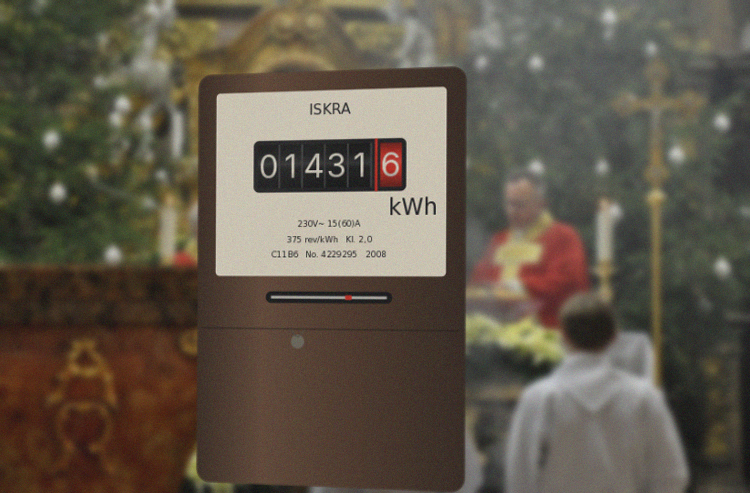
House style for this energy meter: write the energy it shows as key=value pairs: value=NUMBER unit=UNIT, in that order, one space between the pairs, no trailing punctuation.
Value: value=1431.6 unit=kWh
